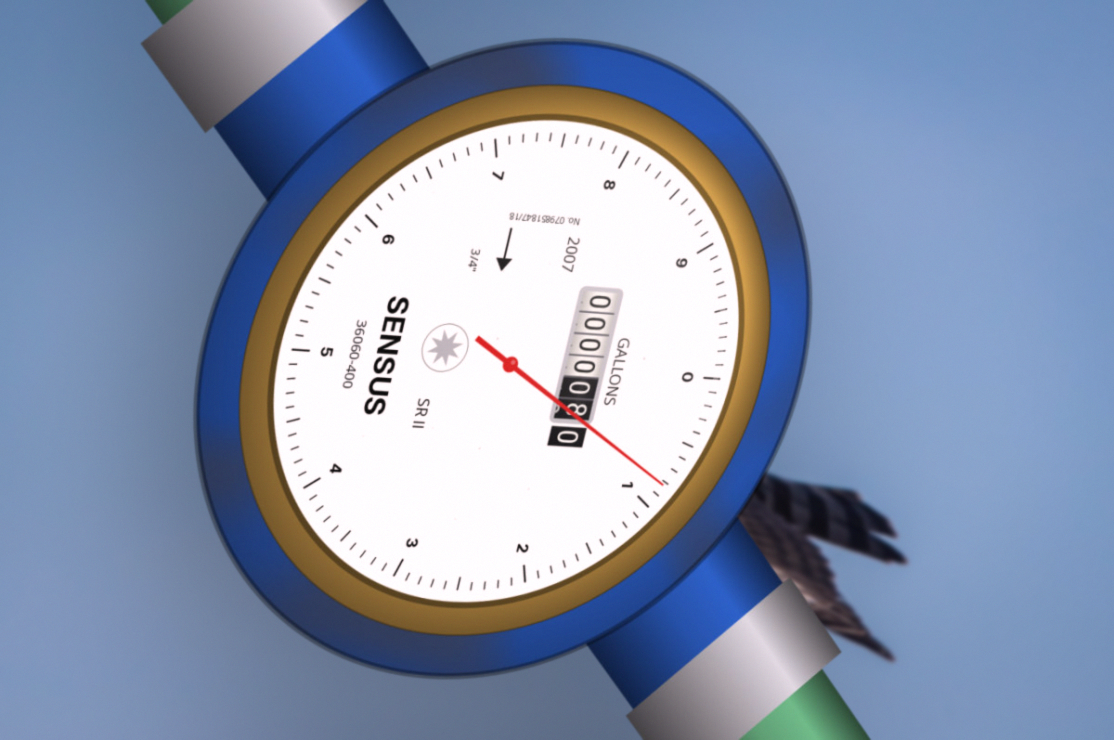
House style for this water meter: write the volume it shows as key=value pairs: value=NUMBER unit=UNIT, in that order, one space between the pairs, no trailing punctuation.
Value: value=80.8 unit=gal
